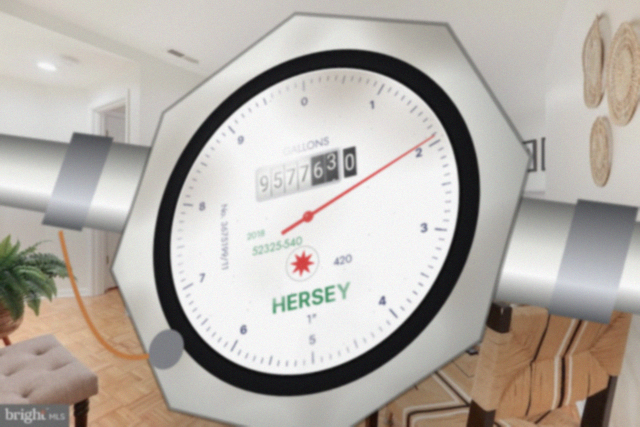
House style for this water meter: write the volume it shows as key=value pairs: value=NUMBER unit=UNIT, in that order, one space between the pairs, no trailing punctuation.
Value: value=9577631.9 unit=gal
